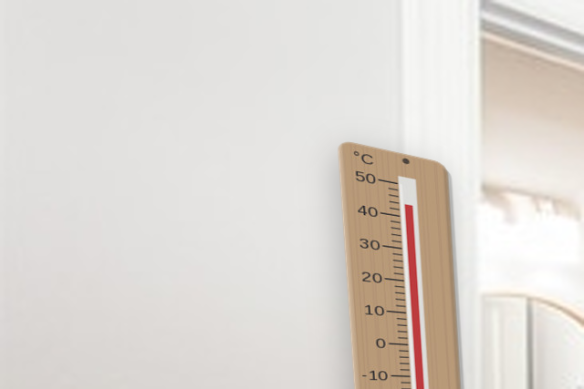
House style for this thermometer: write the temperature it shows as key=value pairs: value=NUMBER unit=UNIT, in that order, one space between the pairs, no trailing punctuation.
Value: value=44 unit=°C
